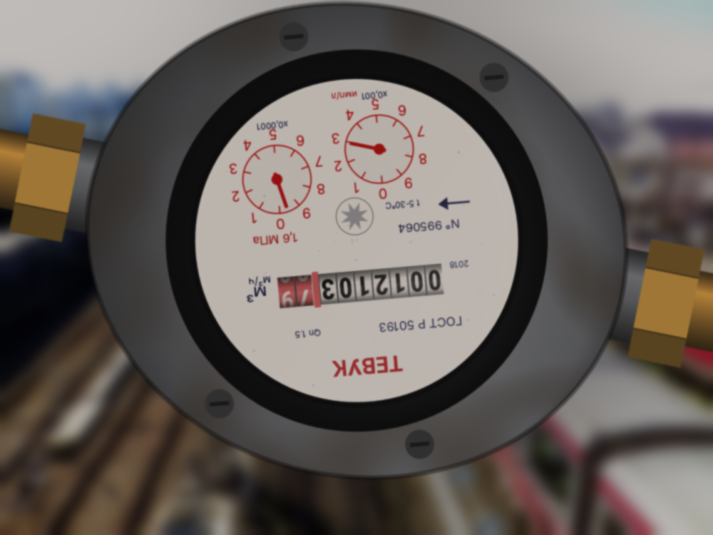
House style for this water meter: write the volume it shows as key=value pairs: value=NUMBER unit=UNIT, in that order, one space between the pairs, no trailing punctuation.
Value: value=12103.7929 unit=m³
